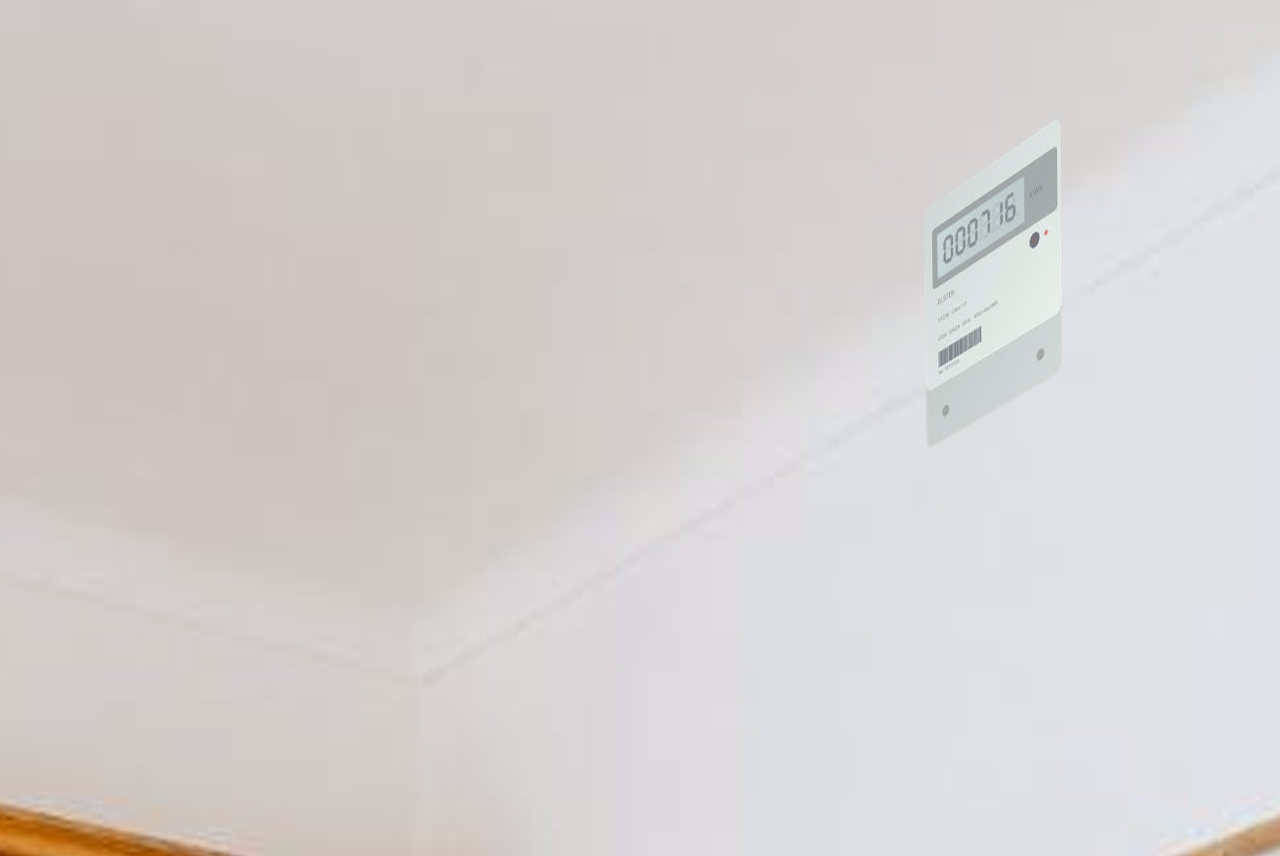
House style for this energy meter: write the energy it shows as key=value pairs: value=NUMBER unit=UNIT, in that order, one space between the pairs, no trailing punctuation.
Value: value=716 unit=kWh
